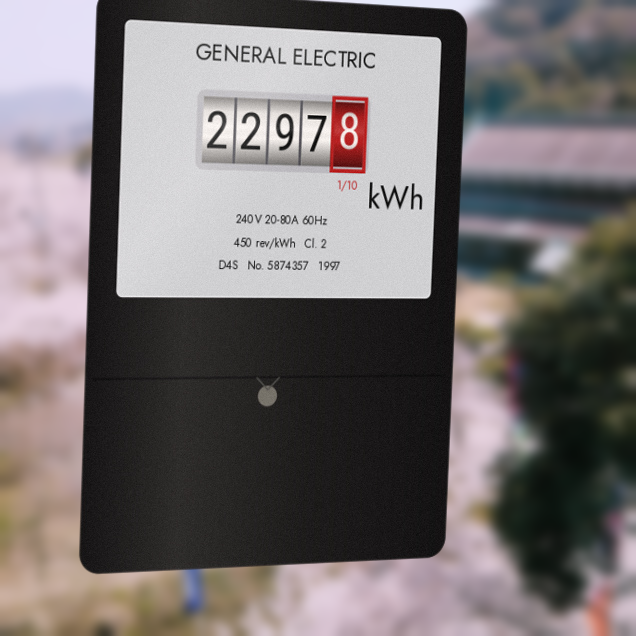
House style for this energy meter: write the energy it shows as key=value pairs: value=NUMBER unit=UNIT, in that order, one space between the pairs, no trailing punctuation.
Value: value=2297.8 unit=kWh
